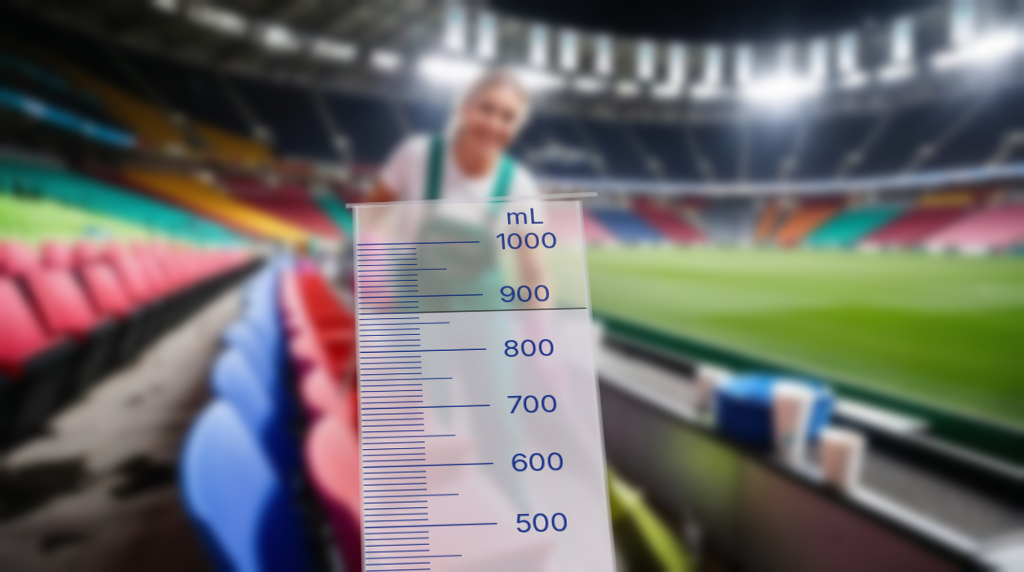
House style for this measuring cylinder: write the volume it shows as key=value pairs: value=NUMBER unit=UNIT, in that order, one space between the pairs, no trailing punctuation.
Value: value=870 unit=mL
